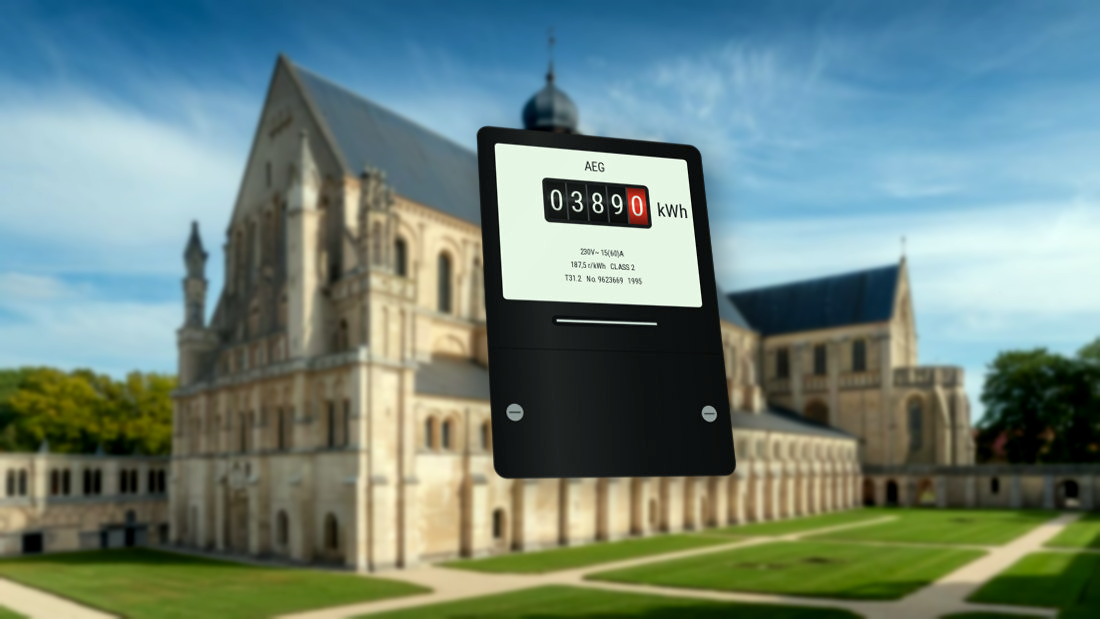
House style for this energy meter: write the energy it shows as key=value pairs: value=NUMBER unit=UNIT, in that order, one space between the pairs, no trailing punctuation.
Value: value=389.0 unit=kWh
